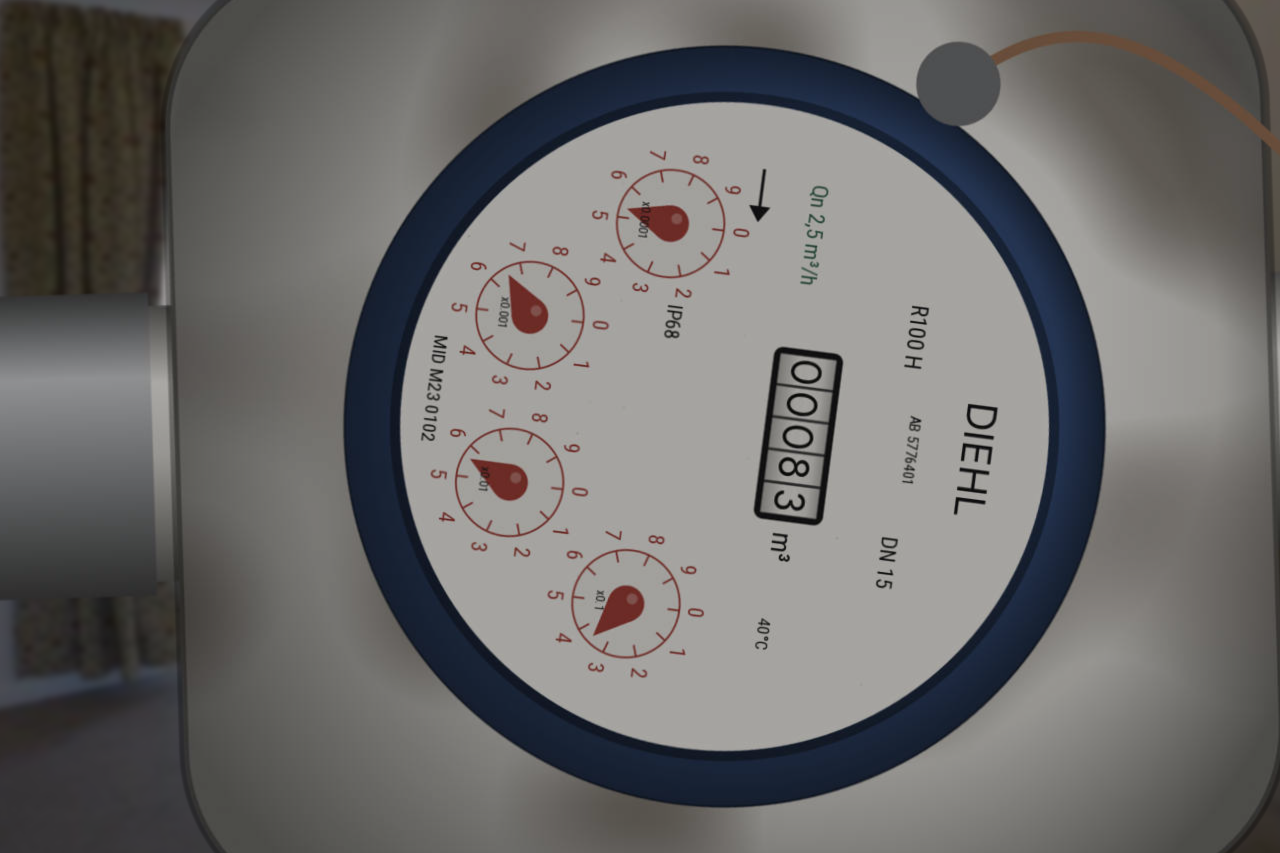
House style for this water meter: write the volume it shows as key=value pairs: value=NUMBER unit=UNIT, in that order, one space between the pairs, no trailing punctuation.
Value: value=83.3565 unit=m³
